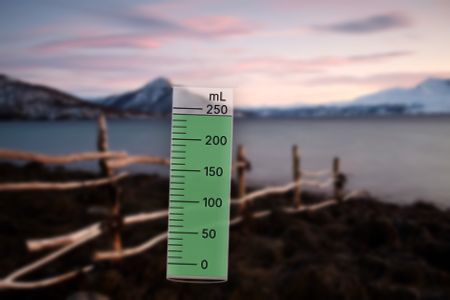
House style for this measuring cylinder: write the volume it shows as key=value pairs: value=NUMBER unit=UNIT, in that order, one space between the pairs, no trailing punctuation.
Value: value=240 unit=mL
